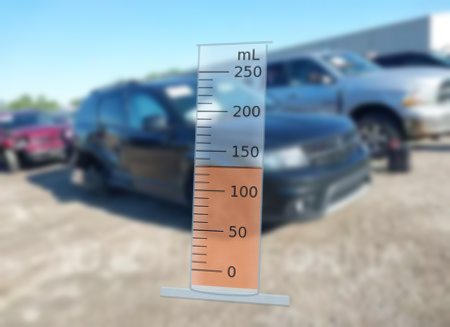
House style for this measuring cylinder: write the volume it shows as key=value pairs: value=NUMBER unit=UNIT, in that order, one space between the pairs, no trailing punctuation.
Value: value=130 unit=mL
